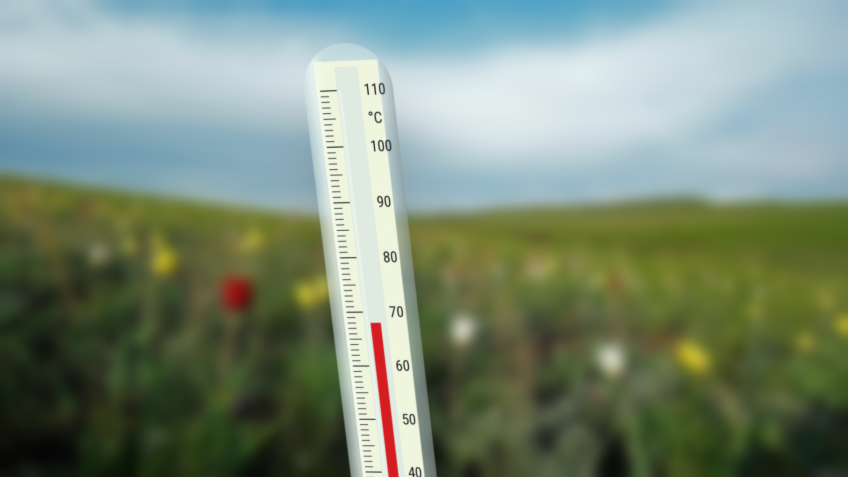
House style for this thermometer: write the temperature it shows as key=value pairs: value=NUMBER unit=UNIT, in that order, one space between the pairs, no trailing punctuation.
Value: value=68 unit=°C
